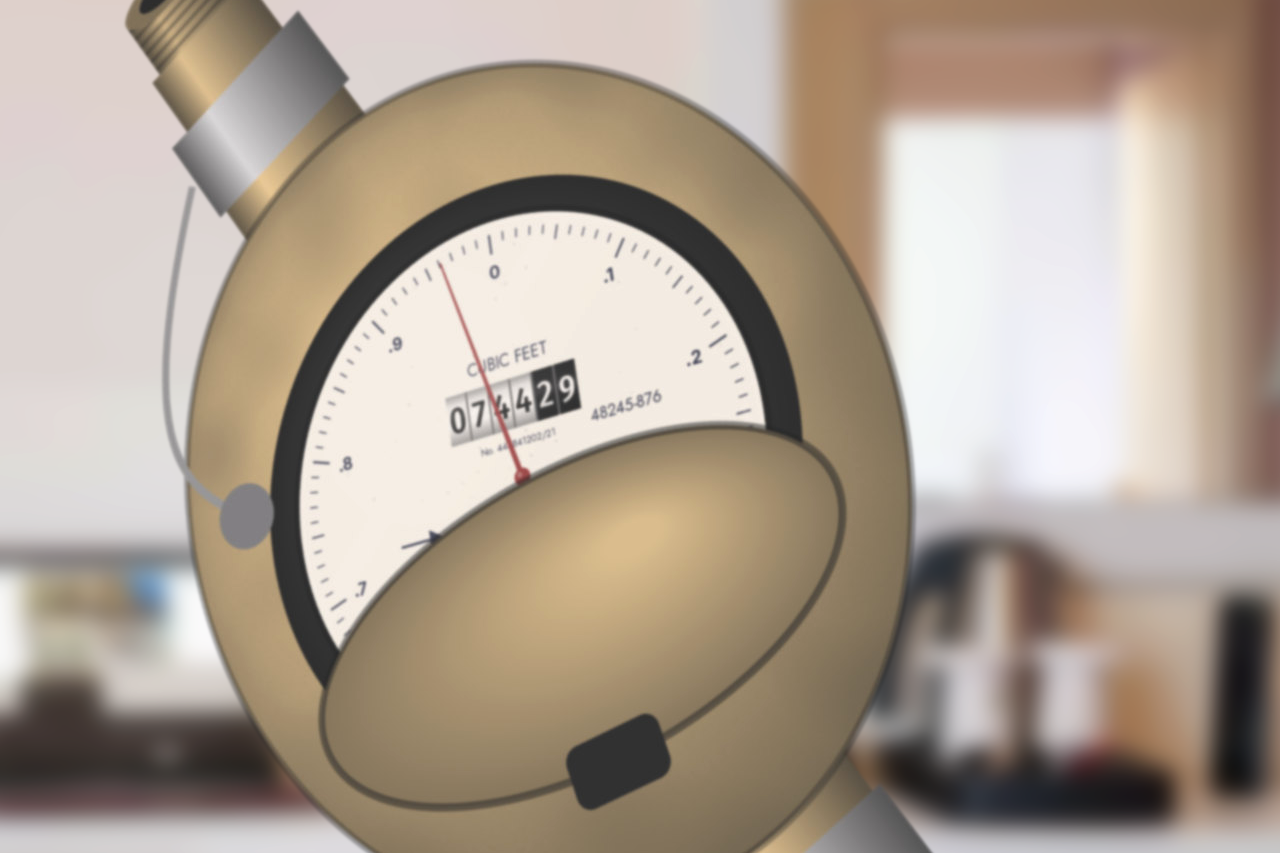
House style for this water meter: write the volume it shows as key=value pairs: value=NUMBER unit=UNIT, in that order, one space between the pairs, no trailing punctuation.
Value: value=74428.96 unit=ft³
